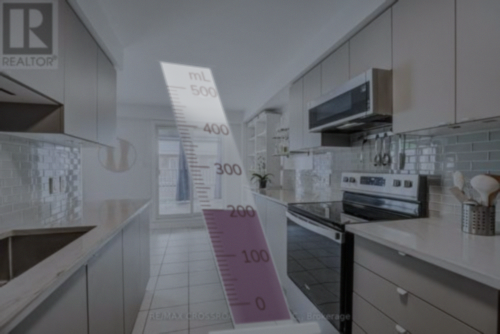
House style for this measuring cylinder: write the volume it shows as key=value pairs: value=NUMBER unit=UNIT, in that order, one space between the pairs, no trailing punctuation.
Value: value=200 unit=mL
